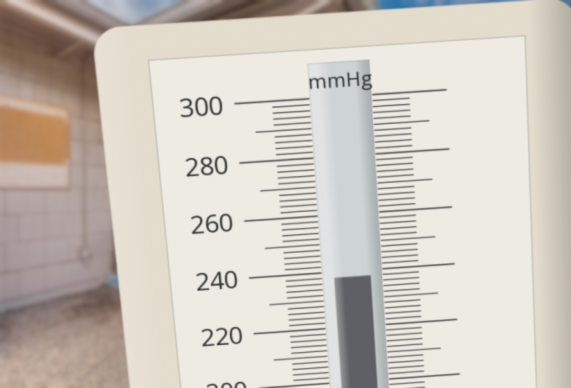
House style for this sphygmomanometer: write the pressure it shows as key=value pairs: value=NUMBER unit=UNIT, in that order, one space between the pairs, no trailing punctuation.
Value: value=238 unit=mmHg
